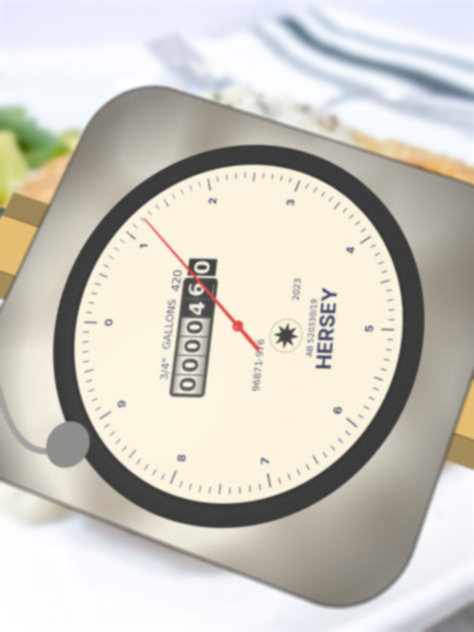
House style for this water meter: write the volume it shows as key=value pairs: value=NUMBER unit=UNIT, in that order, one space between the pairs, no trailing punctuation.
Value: value=461.2 unit=gal
